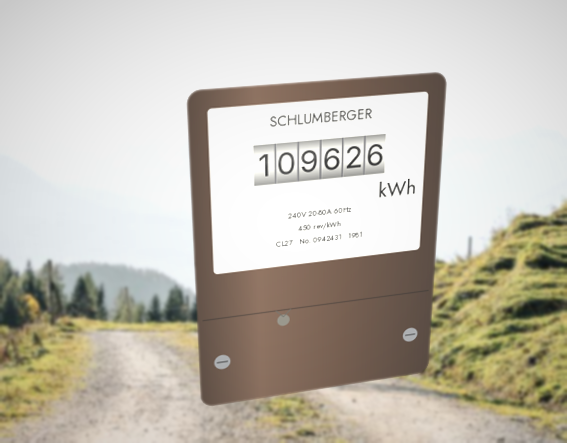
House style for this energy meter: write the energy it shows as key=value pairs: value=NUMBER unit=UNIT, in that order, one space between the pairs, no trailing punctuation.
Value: value=109626 unit=kWh
